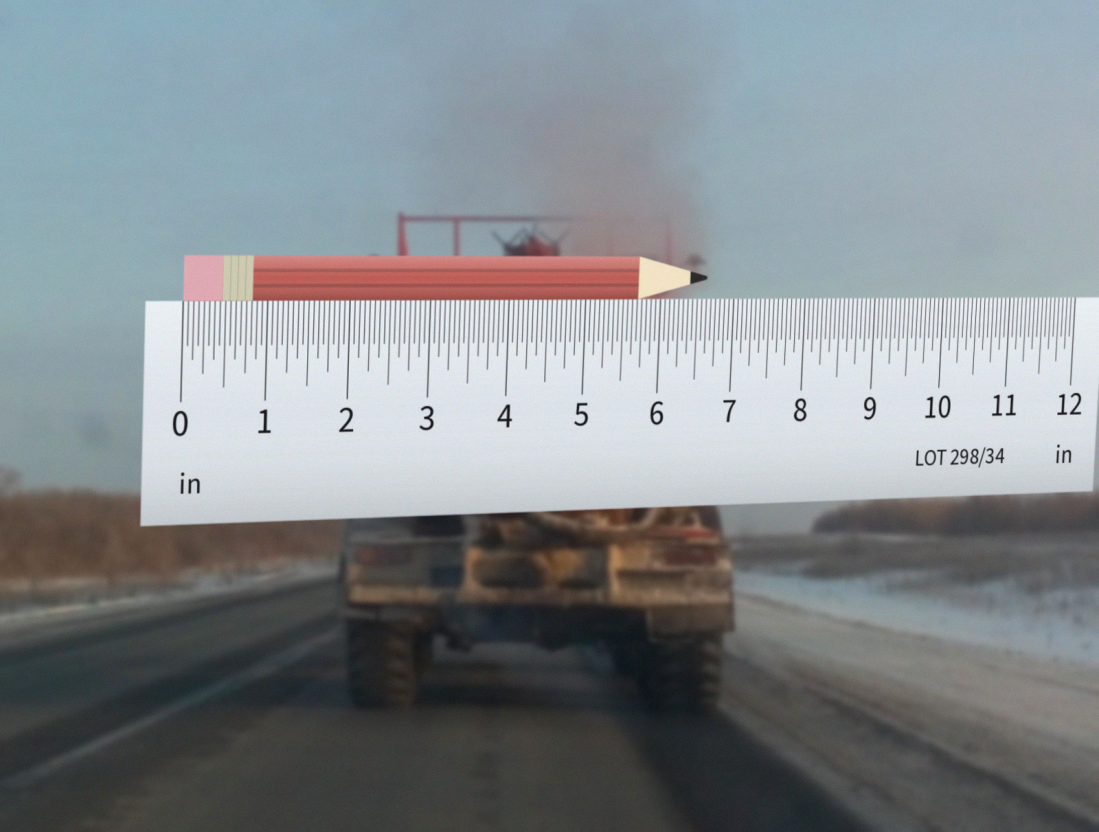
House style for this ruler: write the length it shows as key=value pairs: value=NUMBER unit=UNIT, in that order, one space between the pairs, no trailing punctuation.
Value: value=6.625 unit=in
